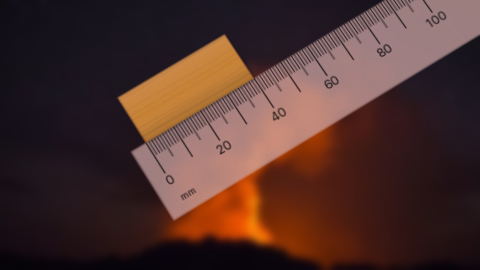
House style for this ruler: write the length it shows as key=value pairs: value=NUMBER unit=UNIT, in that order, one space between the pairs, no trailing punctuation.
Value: value=40 unit=mm
